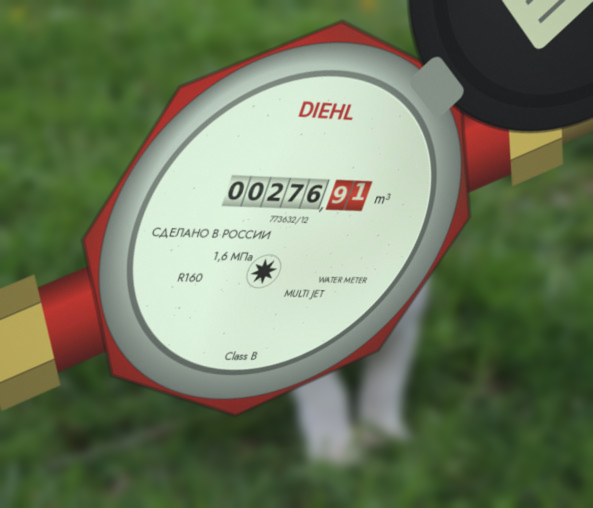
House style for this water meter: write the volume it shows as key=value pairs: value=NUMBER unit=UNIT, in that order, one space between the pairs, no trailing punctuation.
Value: value=276.91 unit=m³
